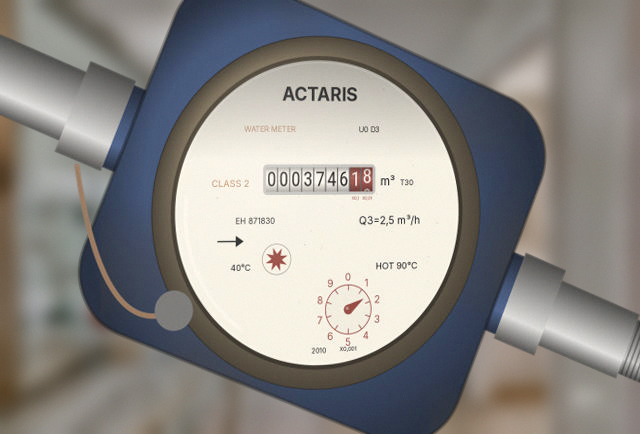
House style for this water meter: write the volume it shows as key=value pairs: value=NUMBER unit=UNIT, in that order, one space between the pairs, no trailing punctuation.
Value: value=3746.181 unit=m³
